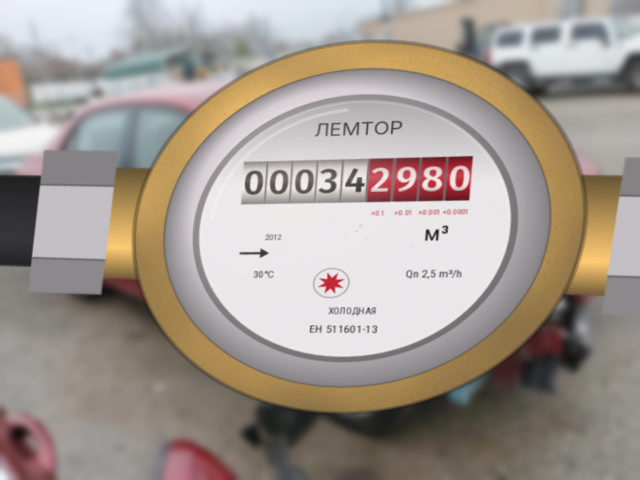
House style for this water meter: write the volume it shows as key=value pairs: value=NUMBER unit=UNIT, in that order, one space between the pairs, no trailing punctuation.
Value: value=34.2980 unit=m³
